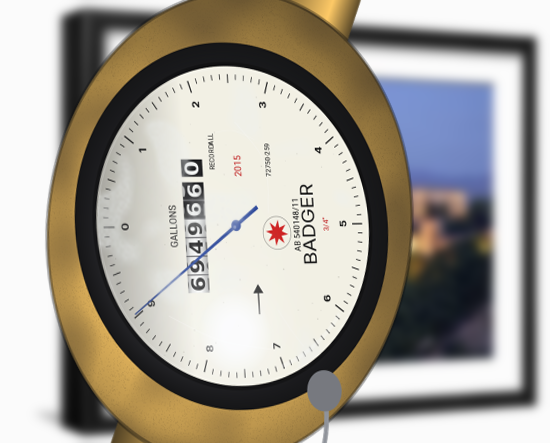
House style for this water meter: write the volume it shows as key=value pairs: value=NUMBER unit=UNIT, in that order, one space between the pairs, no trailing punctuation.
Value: value=6949659.0 unit=gal
